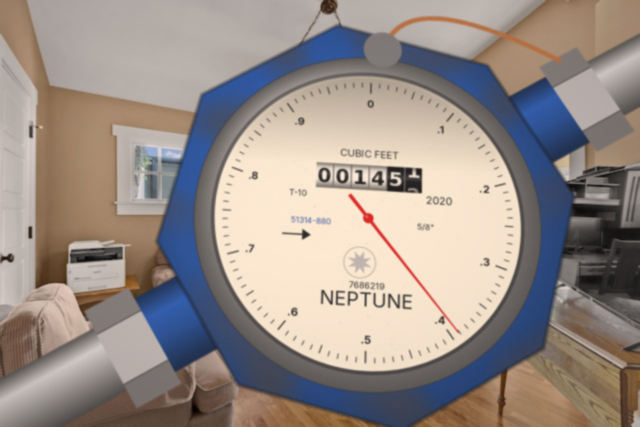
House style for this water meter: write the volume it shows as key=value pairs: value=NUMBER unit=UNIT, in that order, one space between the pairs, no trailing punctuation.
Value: value=1451.39 unit=ft³
